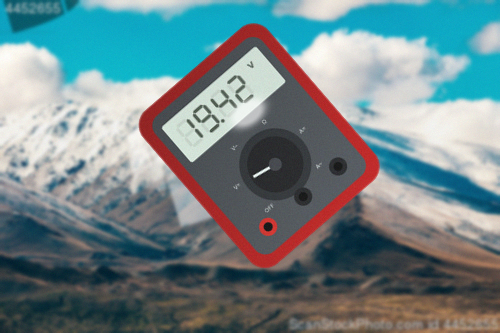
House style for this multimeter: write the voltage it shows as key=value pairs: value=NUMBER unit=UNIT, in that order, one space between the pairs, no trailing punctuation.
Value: value=19.42 unit=V
